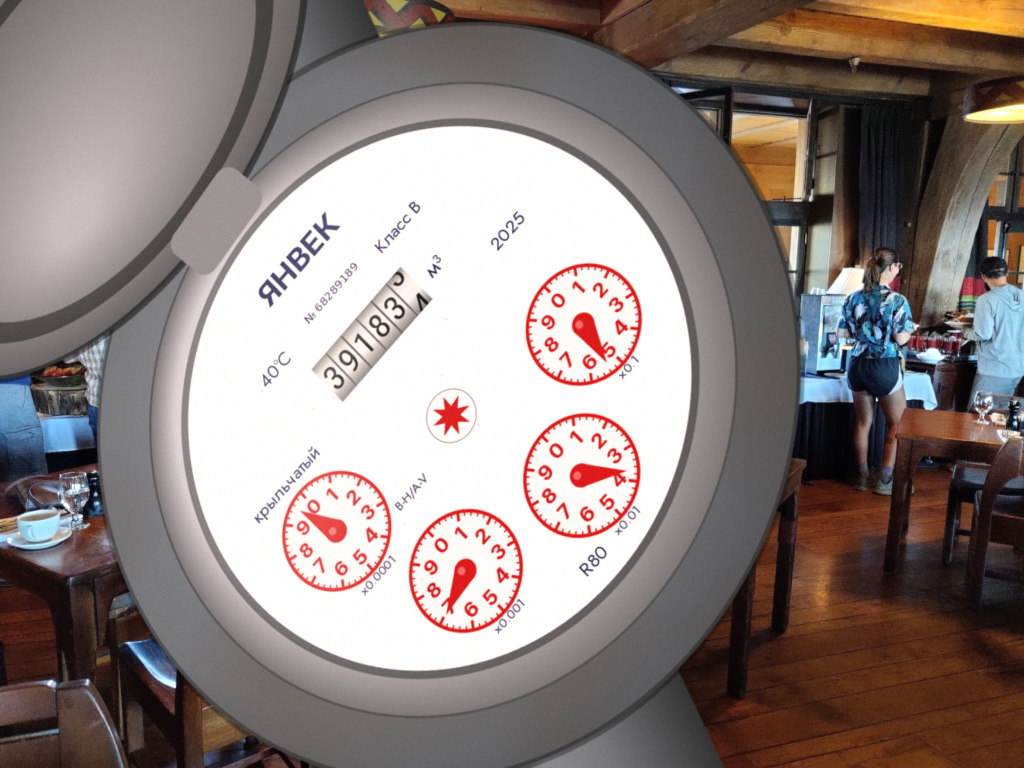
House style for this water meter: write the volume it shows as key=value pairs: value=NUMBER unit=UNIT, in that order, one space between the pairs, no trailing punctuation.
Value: value=391833.5369 unit=m³
